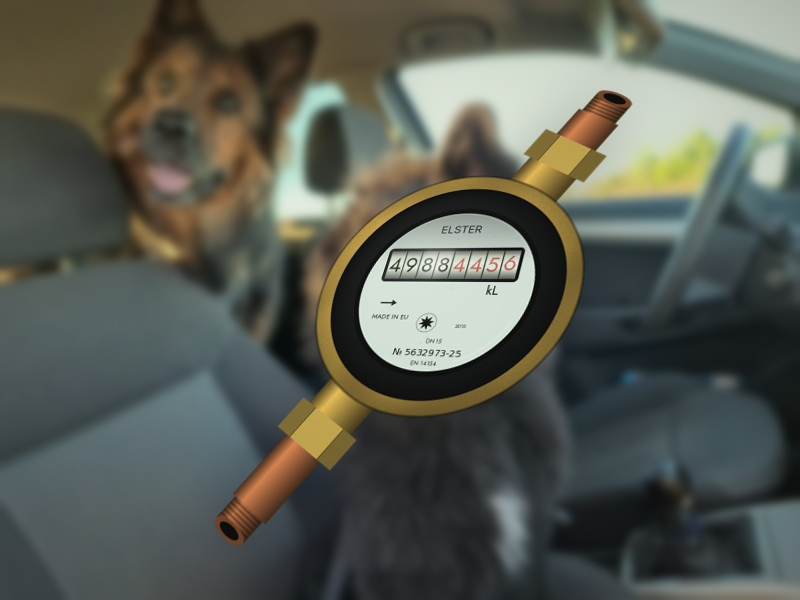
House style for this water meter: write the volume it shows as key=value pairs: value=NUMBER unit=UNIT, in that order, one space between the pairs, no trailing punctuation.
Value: value=4988.4456 unit=kL
